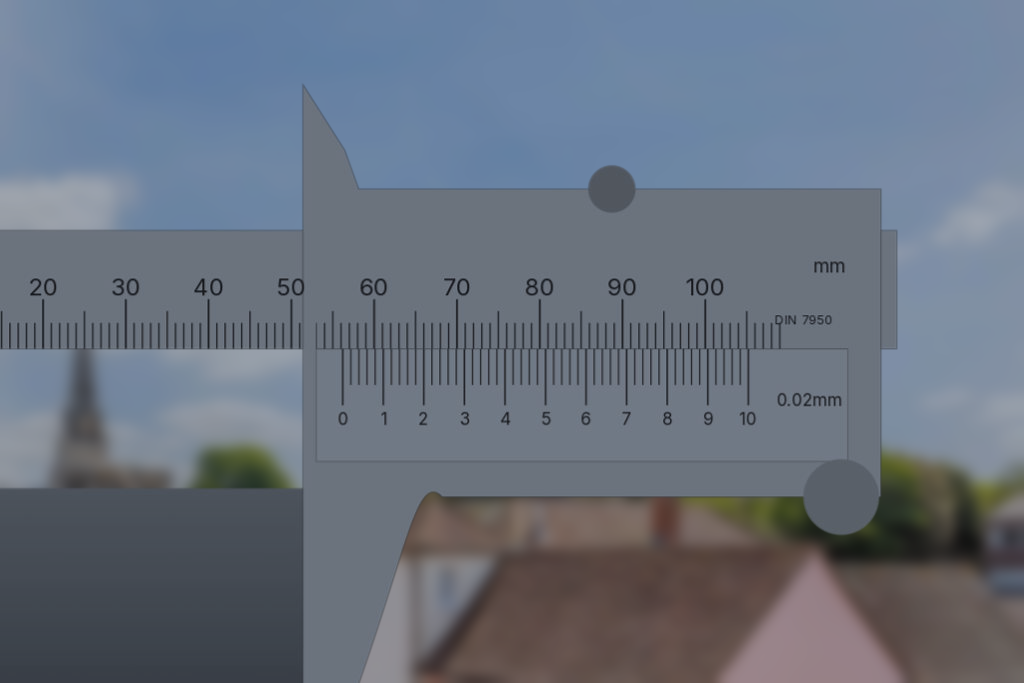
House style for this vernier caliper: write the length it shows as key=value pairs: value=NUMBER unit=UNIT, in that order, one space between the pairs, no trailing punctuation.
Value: value=56.2 unit=mm
